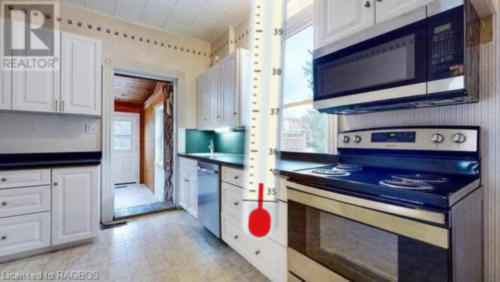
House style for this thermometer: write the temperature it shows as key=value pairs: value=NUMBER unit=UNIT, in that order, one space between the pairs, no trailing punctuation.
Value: value=35.2 unit=°C
